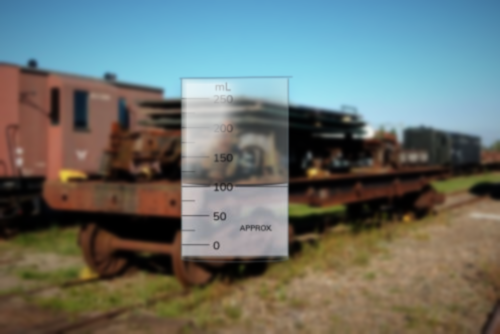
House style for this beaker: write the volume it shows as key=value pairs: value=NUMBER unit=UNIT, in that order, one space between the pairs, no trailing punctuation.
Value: value=100 unit=mL
